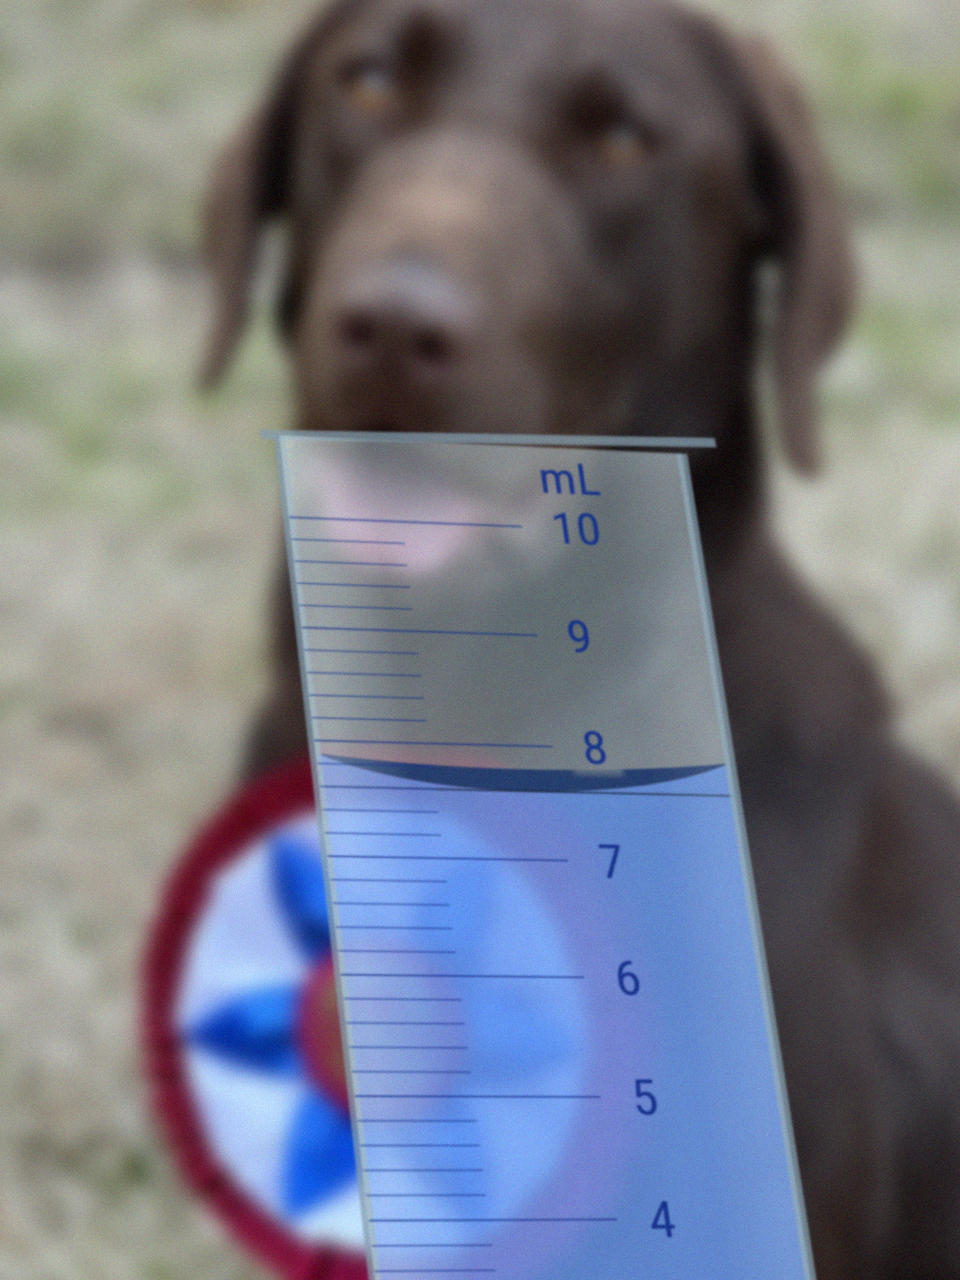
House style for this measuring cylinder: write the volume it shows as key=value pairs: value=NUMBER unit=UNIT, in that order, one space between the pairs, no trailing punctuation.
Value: value=7.6 unit=mL
